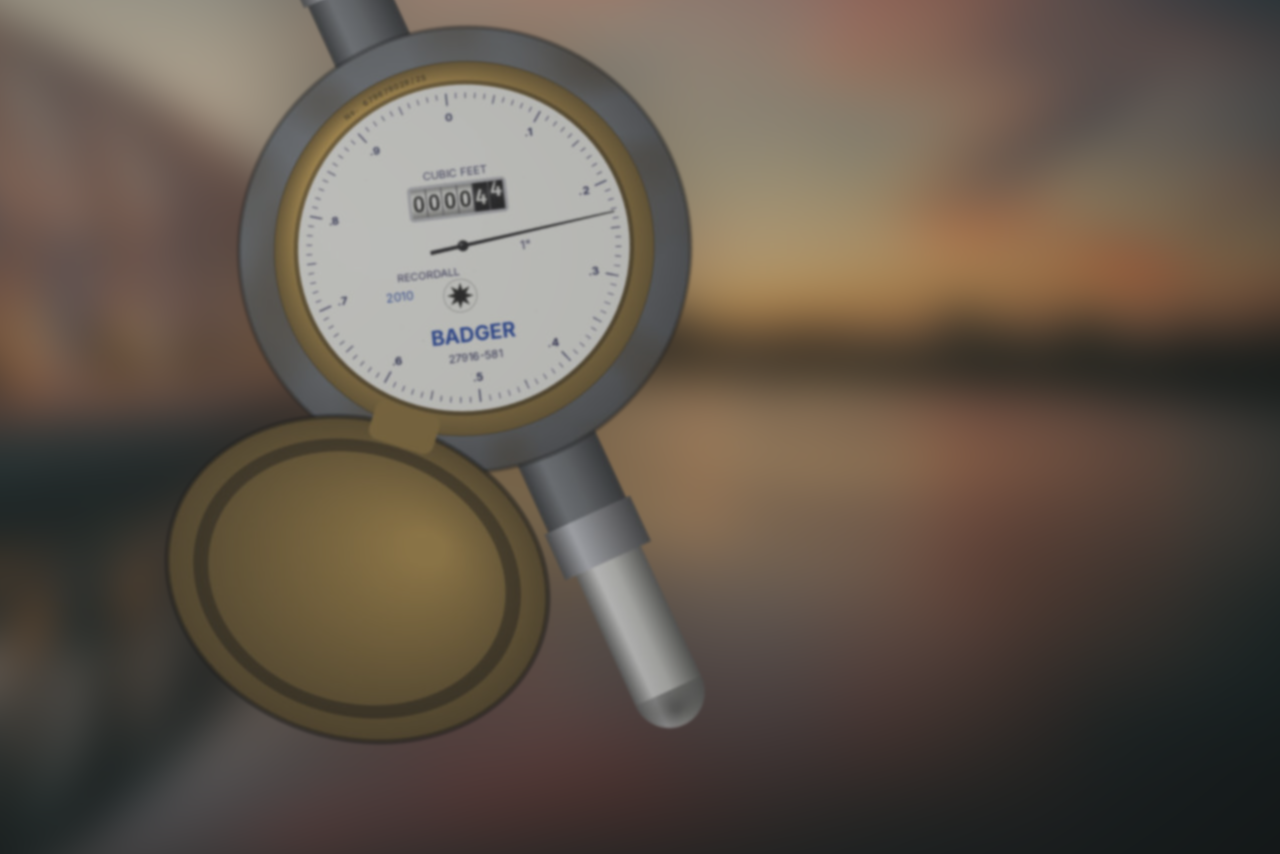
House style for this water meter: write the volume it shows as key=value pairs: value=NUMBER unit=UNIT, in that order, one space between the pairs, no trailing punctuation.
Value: value=44.23 unit=ft³
